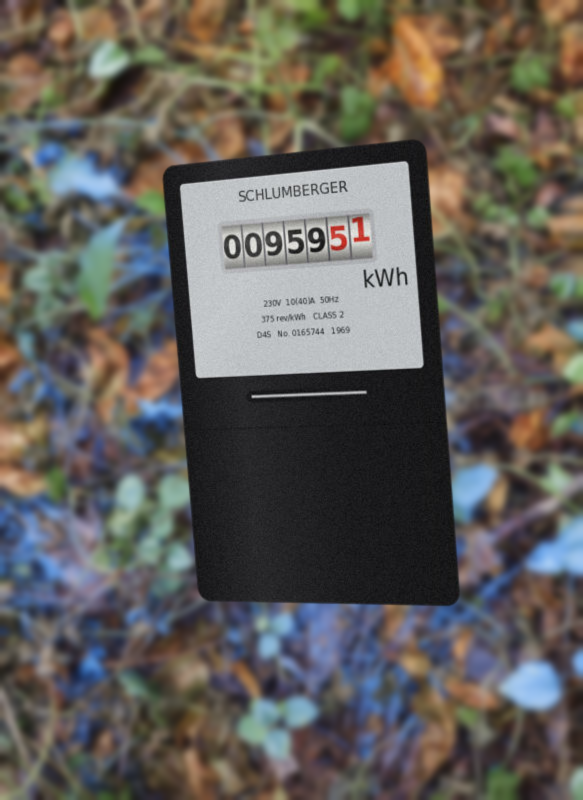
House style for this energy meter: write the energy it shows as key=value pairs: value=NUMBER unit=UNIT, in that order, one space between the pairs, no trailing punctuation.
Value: value=959.51 unit=kWh
